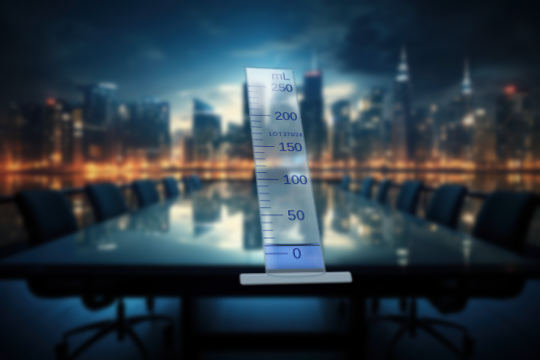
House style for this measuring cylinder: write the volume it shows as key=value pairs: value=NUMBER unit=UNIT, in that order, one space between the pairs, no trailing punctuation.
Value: value=10 unit=mL
